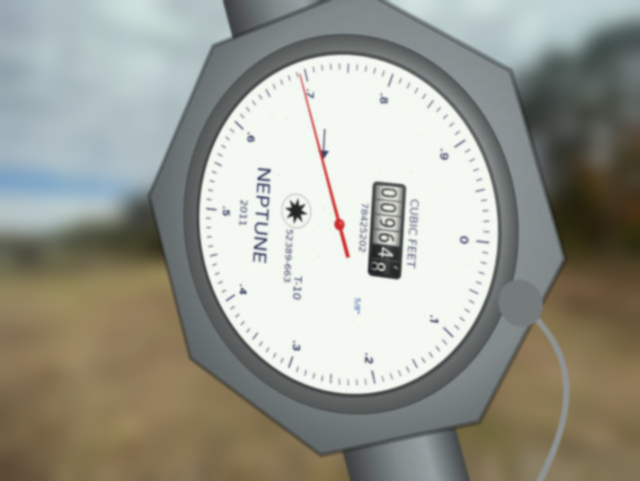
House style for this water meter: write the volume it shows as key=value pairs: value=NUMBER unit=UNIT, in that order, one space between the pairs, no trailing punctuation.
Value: value=9647.69 unit=ft³
